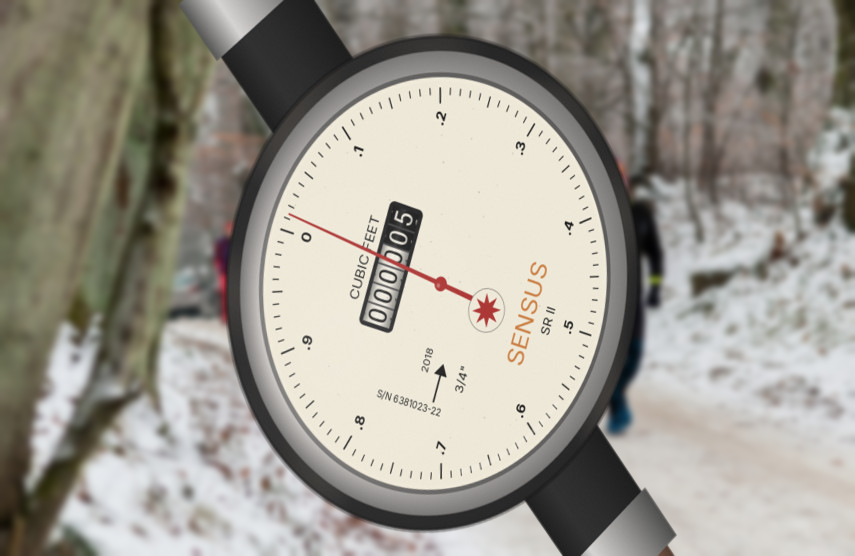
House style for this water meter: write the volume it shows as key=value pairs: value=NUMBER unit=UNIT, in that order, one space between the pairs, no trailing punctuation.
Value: value=5.01 unit=ft³
